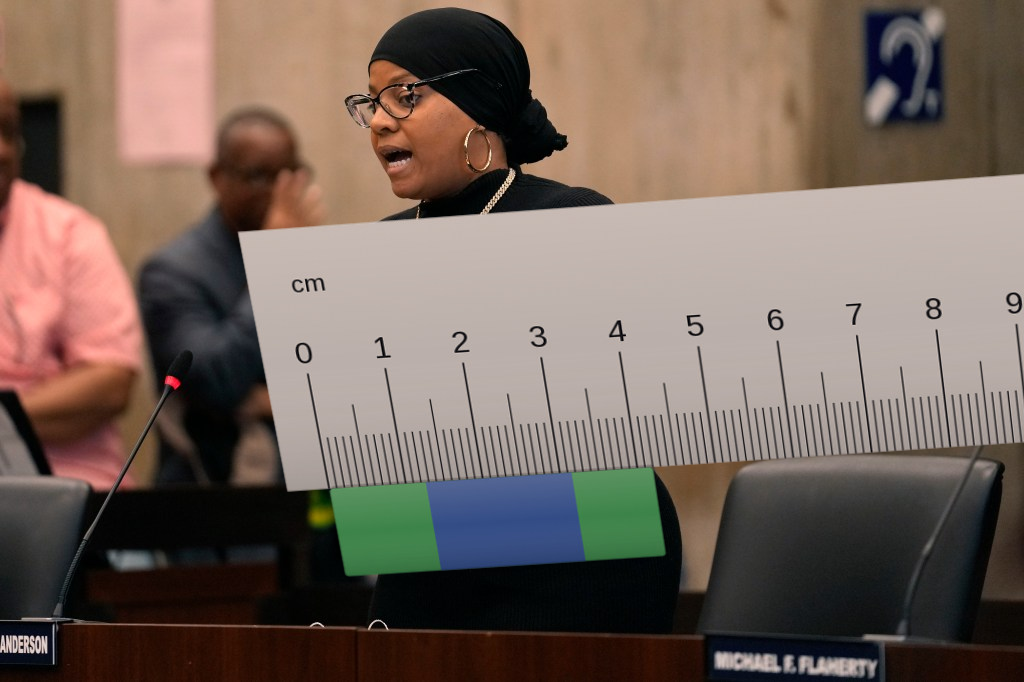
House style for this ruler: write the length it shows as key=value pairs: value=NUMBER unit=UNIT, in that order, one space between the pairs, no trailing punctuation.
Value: value=4.2 unit=cm
